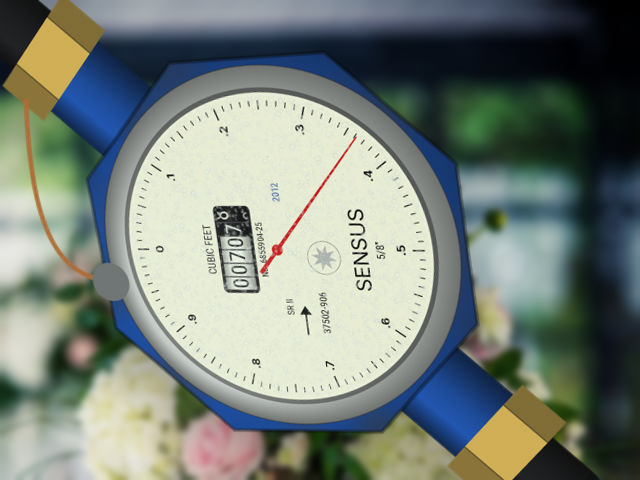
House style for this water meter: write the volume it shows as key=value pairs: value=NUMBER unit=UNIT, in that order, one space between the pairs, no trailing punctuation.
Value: value=7078.36 unit=ft³
